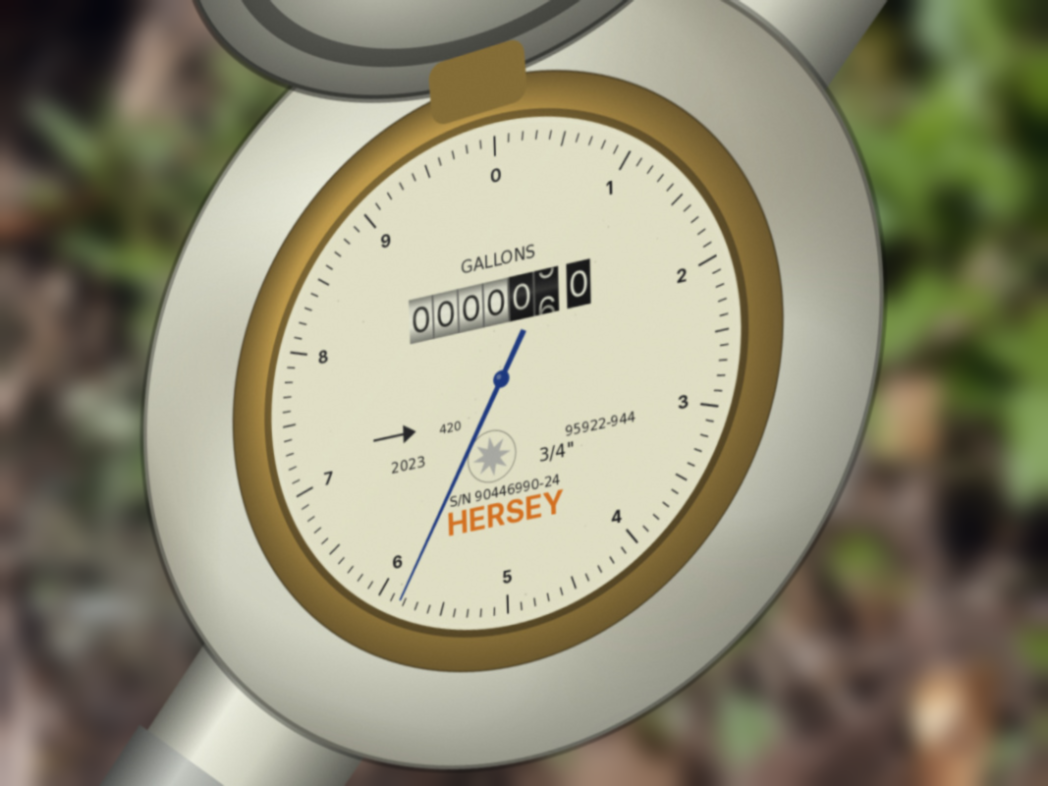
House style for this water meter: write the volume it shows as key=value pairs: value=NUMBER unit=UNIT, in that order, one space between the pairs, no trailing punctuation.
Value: value=55.8 unit=gal
